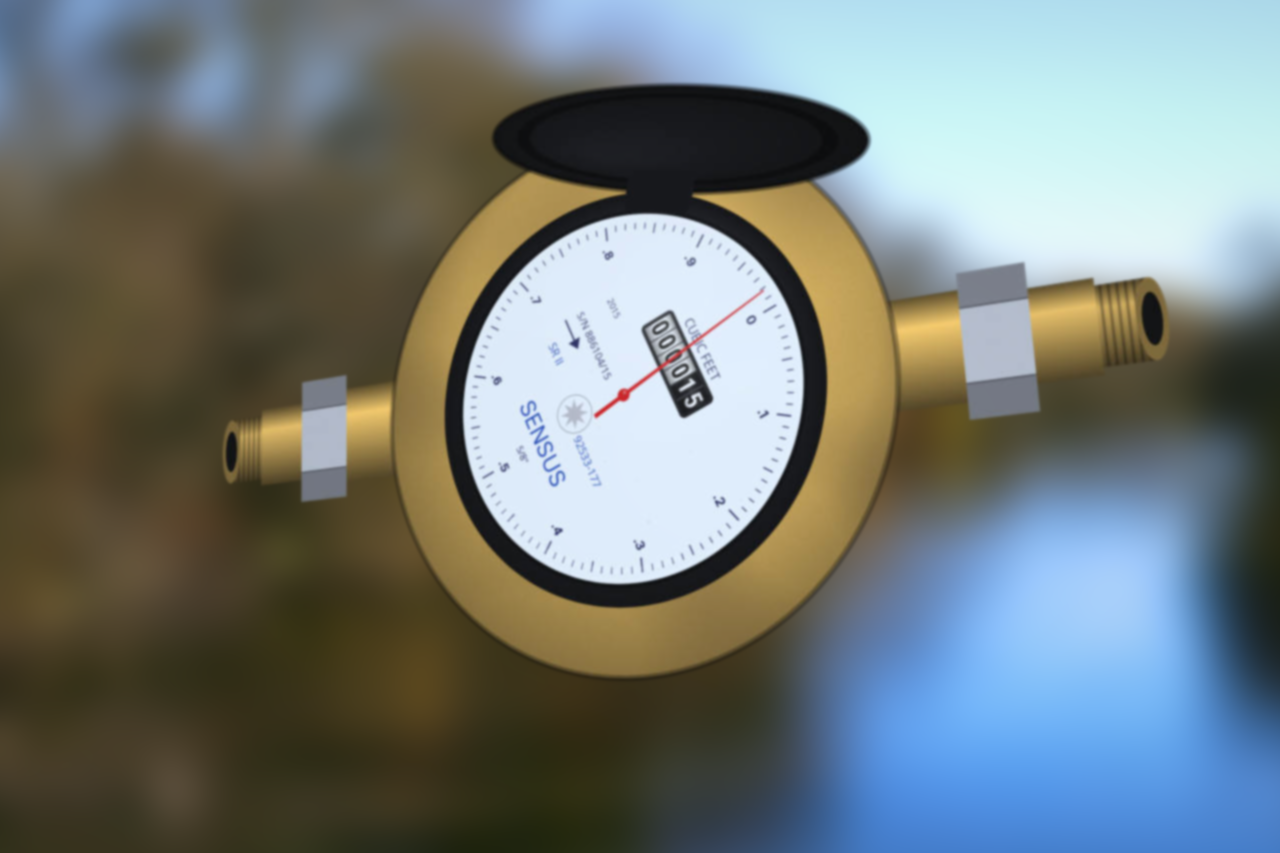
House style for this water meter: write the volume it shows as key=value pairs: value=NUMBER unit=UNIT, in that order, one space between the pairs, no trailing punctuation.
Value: value=14.98 unit=ft³
